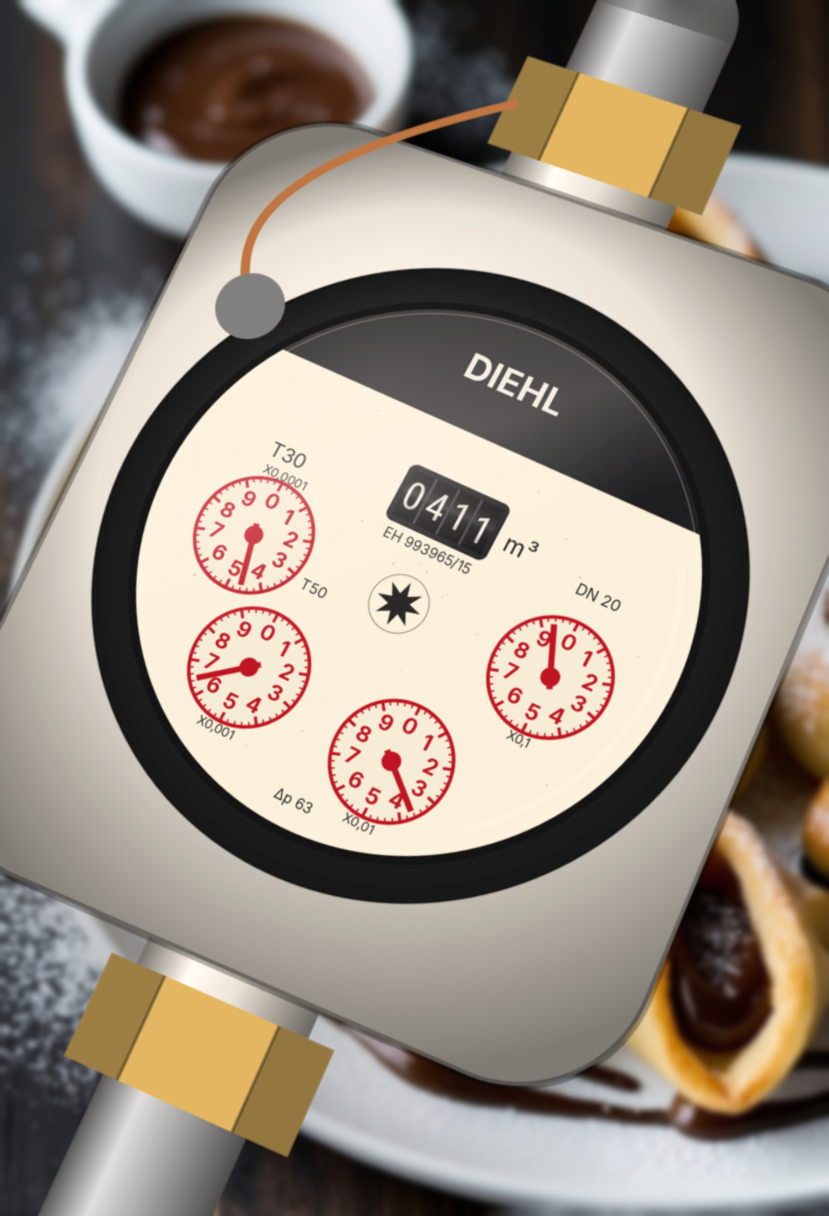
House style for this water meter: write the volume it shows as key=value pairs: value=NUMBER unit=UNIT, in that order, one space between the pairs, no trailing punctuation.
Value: value=410.9364 unit=m³
